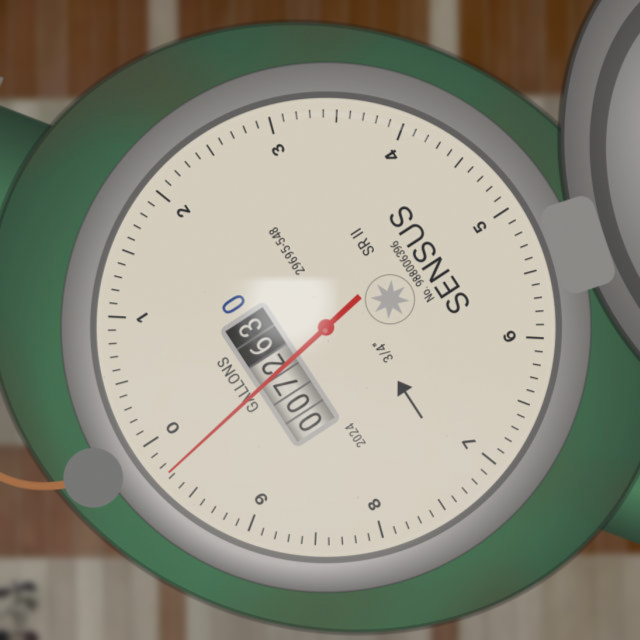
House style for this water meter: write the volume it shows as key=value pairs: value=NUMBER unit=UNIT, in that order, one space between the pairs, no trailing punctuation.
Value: value=72629.7 unit=gal
